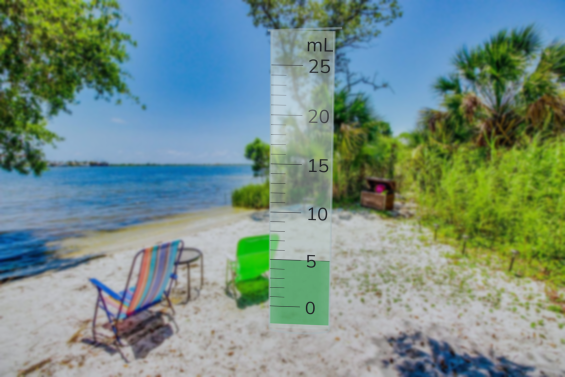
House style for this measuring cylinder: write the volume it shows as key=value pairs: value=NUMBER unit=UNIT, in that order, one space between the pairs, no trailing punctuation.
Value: value=5 unit=mL
